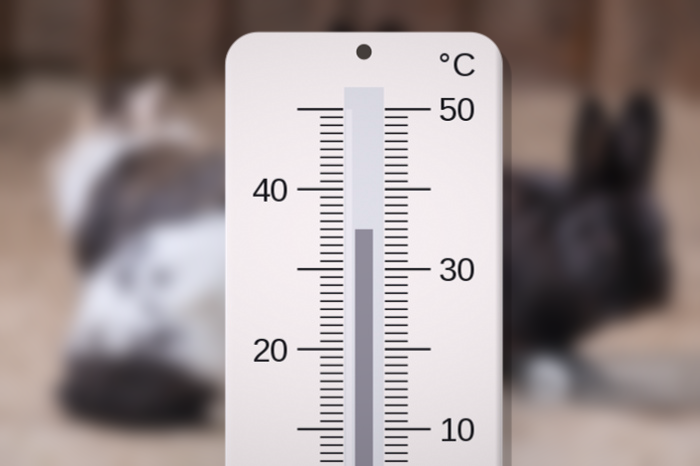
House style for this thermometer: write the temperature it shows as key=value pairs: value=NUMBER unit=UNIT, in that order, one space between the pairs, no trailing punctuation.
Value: value=35 unit=°C
